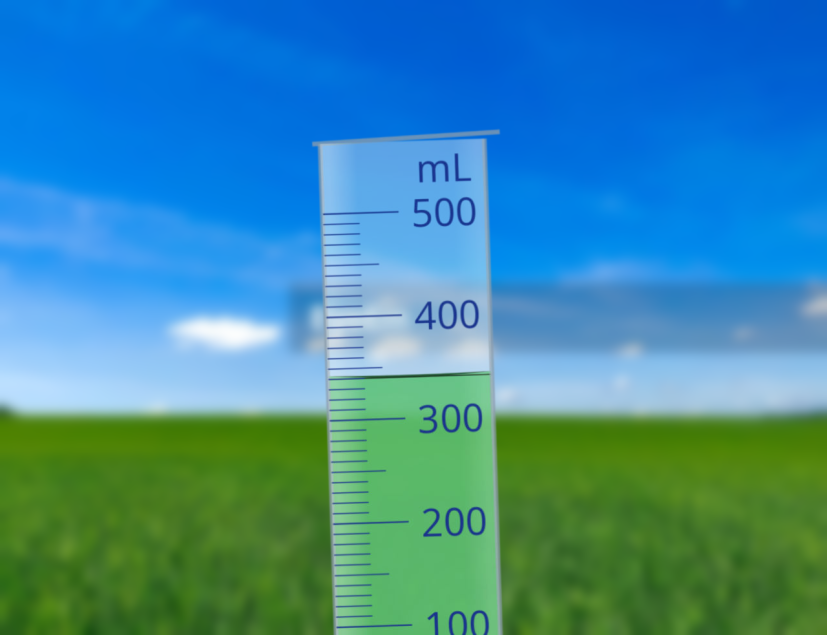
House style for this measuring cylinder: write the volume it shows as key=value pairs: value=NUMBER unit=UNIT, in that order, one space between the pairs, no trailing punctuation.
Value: value=340 unit=mL
